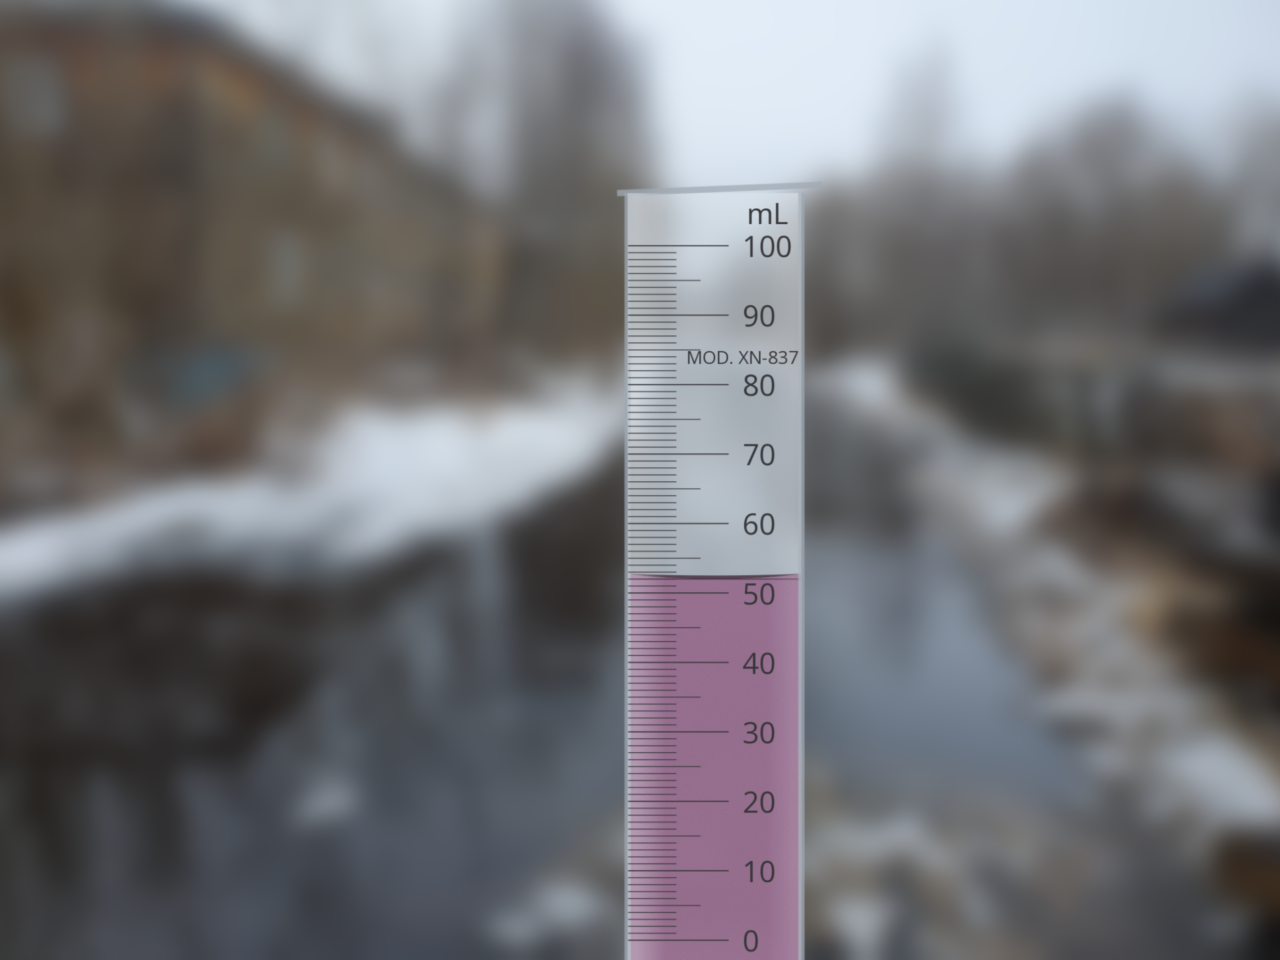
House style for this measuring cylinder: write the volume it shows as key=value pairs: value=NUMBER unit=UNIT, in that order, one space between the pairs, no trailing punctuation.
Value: value=52 unit=mL
